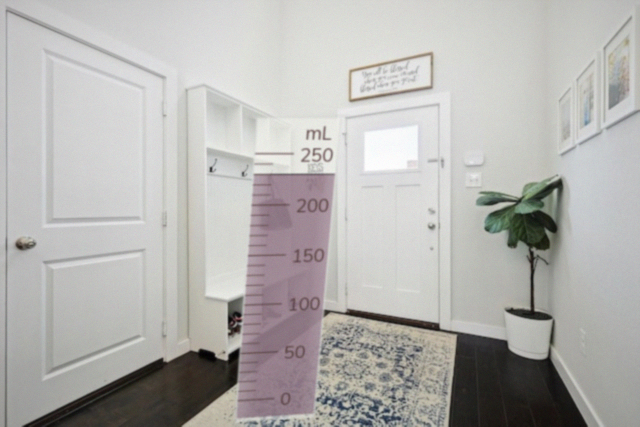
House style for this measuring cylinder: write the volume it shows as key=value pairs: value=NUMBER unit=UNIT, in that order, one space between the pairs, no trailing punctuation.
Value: value=230 unit=mL
